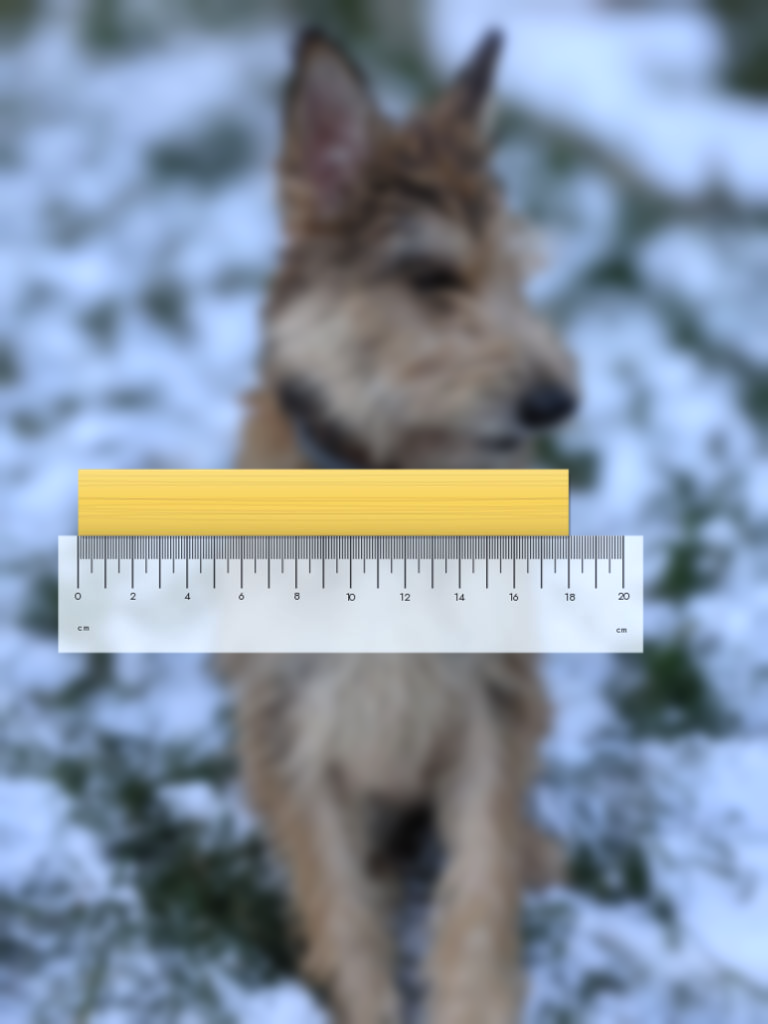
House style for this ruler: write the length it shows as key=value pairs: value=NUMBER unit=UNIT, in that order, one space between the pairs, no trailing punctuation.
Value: value=18 unit=cm
